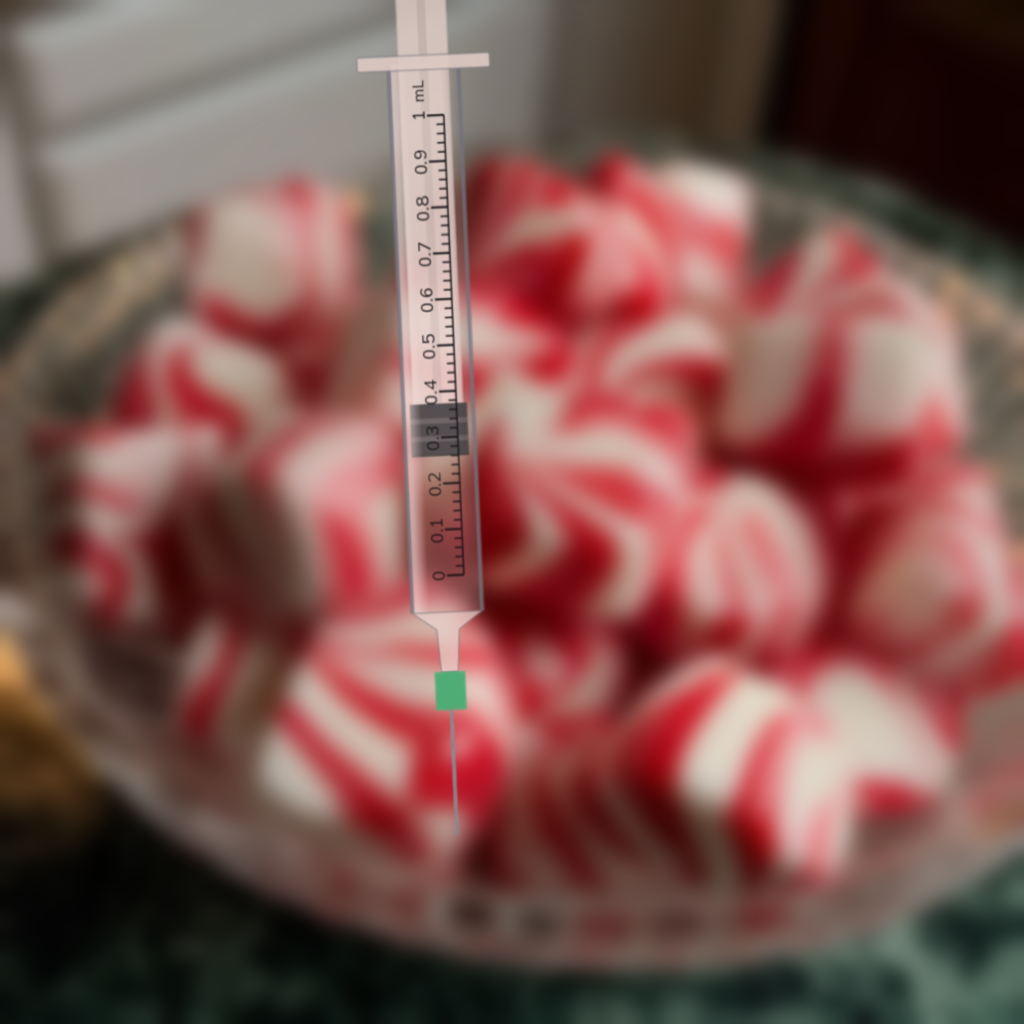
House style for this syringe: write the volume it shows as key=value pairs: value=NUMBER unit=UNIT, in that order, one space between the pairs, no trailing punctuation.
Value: value=0.26 unit=mL
